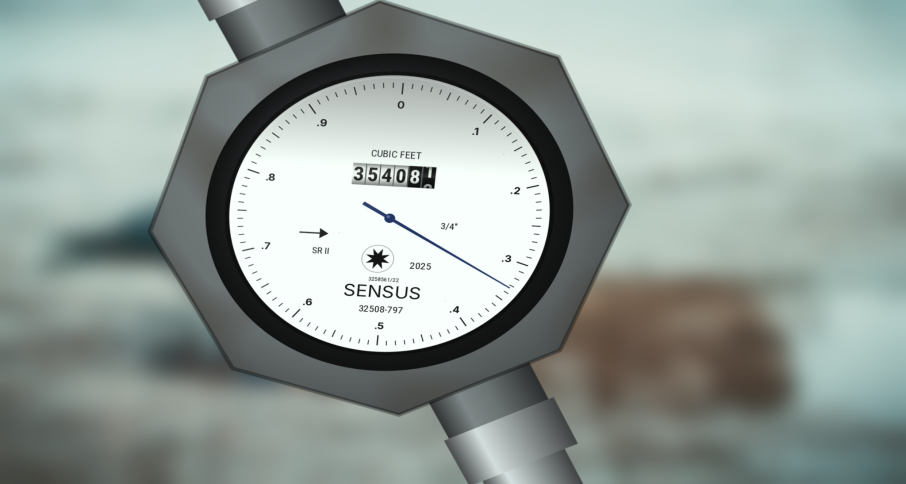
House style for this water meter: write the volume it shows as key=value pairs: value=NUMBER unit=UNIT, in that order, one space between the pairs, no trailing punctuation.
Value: value=354081.33 unit=ft³
